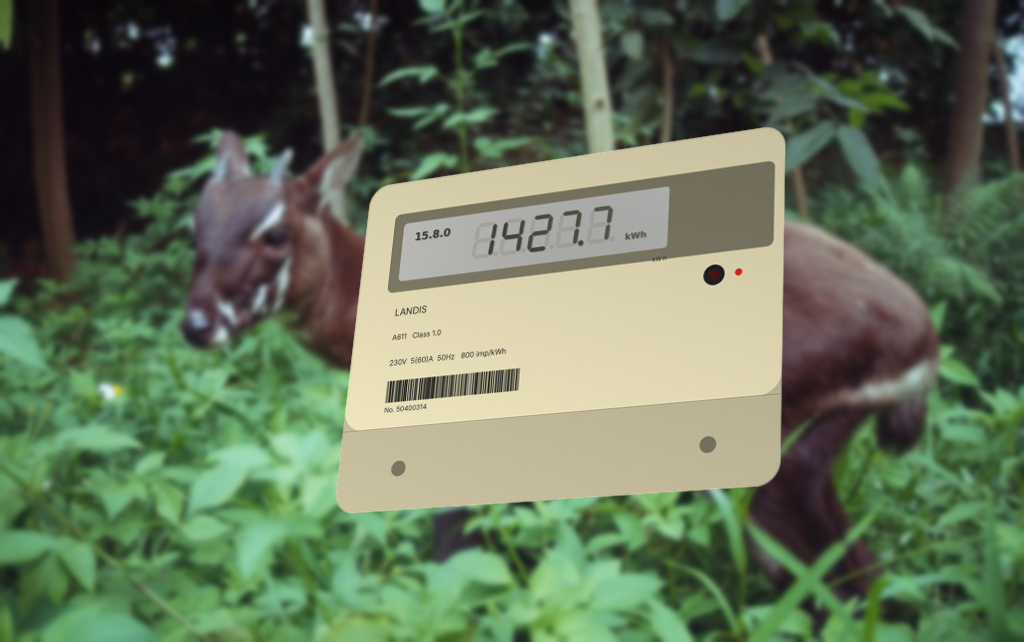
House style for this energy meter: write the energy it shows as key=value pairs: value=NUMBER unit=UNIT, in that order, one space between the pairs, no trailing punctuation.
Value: value=1427.7 unit=kWh
